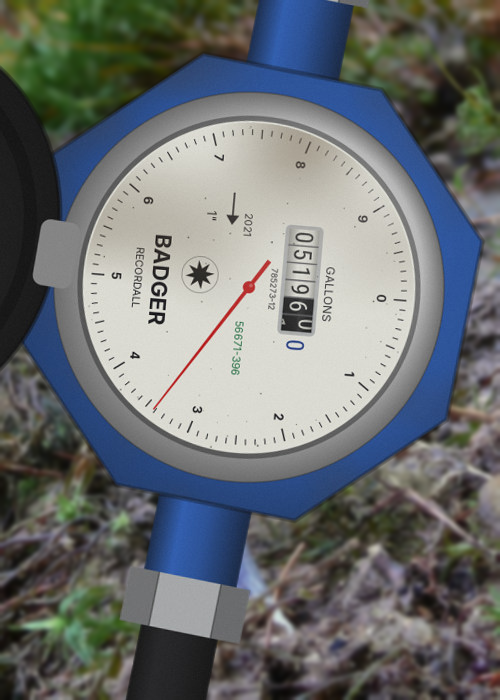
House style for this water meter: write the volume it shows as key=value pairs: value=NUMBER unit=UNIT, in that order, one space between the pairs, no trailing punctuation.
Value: value=519603.4 unit=gal
